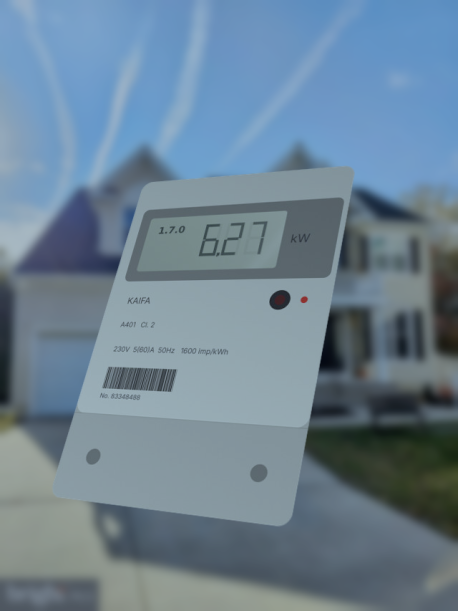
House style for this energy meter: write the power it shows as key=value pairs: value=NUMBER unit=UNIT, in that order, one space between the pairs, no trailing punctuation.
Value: value=6.27 unit=kW
